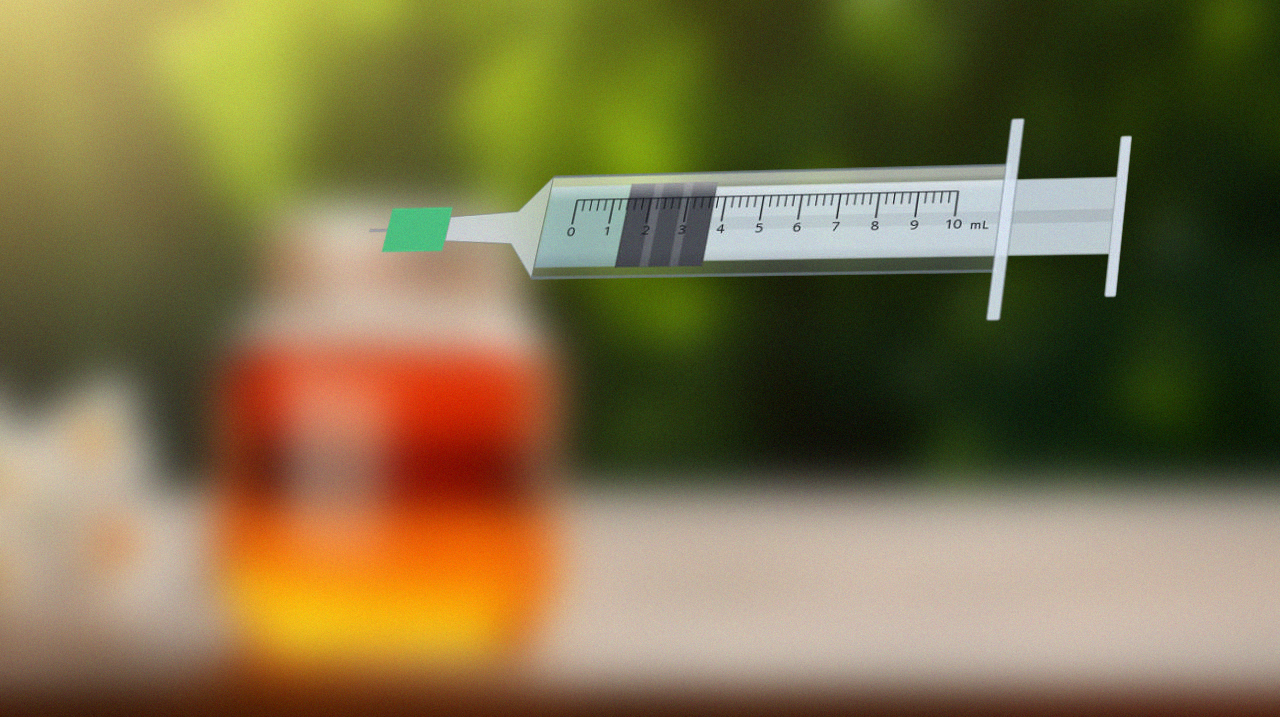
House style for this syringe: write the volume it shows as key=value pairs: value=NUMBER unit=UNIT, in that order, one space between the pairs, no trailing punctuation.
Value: value=1.4 unit=mL
